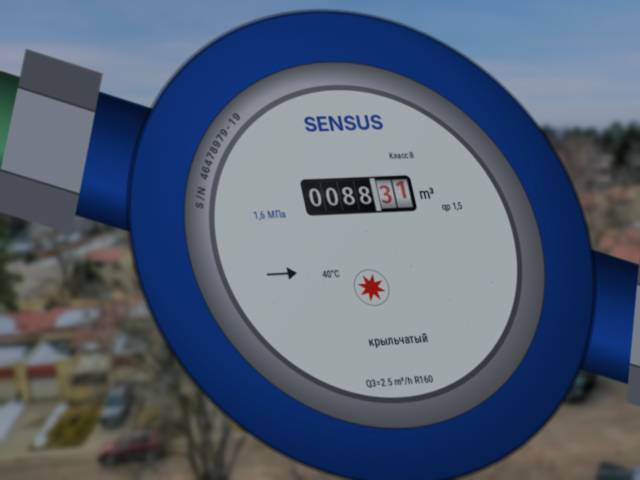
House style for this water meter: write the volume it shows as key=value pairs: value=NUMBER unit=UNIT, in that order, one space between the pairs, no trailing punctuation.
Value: value=88.31 unit=m³
